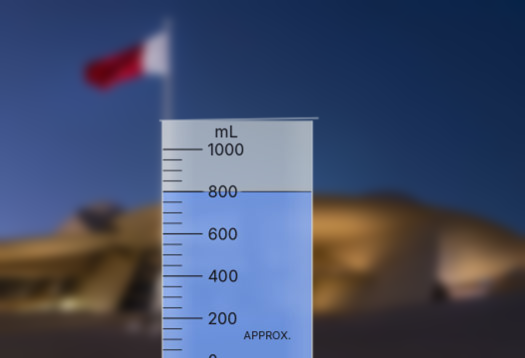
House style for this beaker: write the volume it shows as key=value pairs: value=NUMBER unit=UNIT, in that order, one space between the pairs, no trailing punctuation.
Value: value=800 unit=mL
